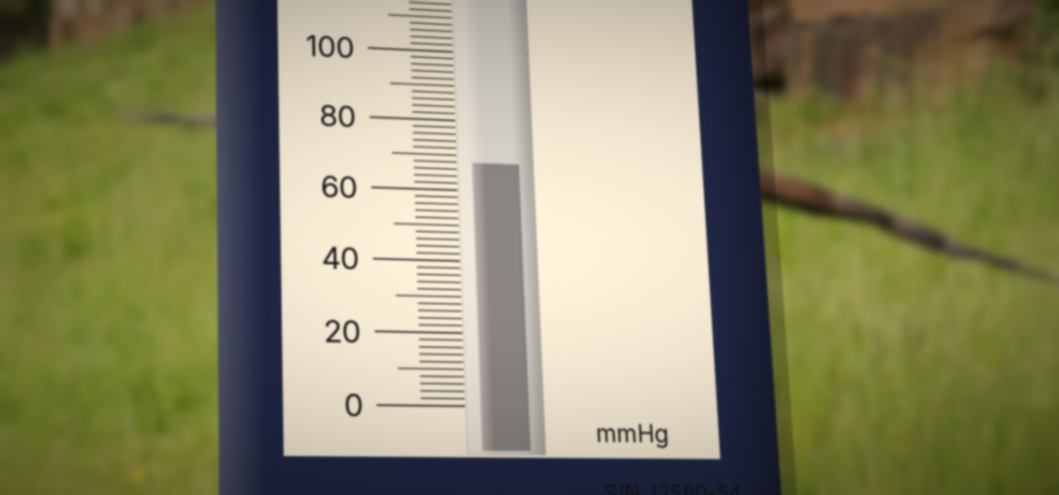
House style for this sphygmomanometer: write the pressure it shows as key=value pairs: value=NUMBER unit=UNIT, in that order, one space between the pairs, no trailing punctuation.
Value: value=68 unit=mmHg
